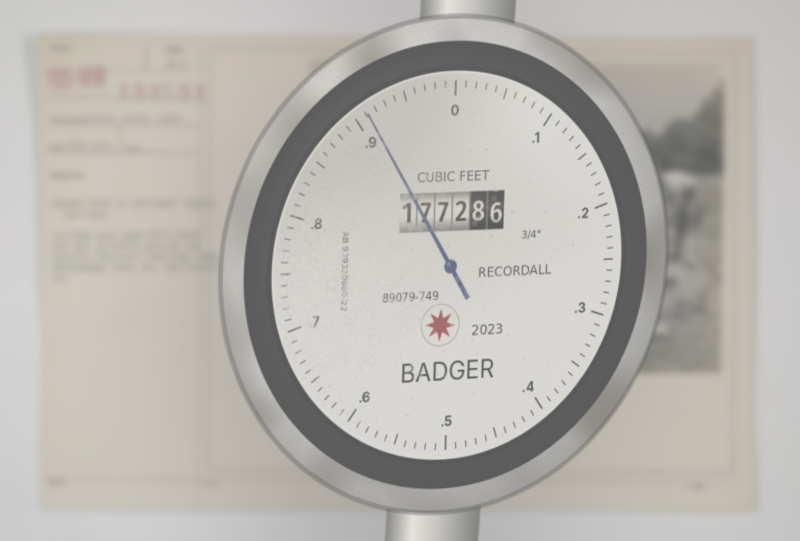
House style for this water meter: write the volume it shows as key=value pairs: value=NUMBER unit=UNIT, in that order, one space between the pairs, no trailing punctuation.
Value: value=177285.91 unit=ft³
